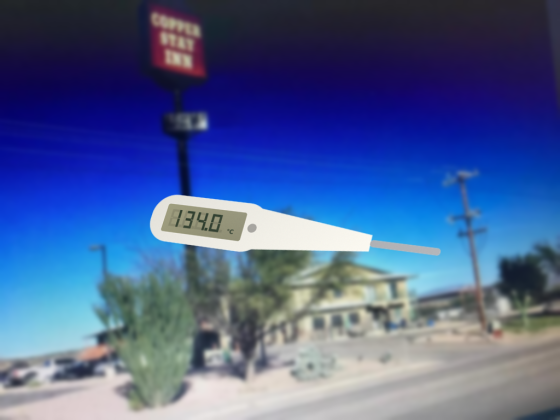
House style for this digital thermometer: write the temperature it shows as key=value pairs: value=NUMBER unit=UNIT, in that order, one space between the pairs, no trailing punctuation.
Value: value=134.0 unit=°C
